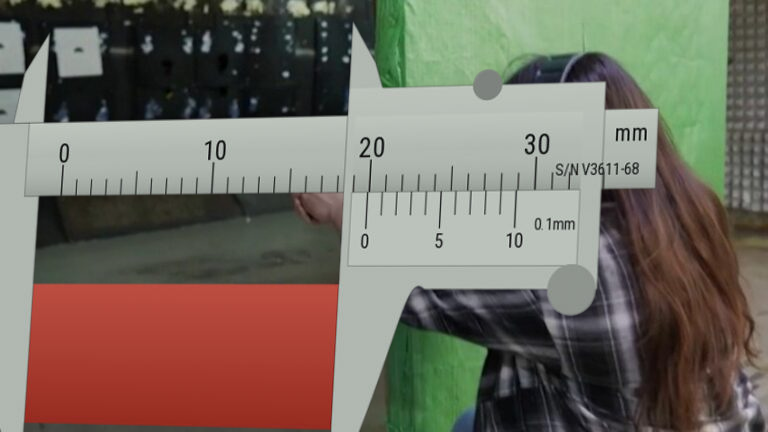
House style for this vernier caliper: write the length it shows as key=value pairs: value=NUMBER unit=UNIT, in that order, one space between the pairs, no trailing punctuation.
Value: value=19.9 unit=mm
